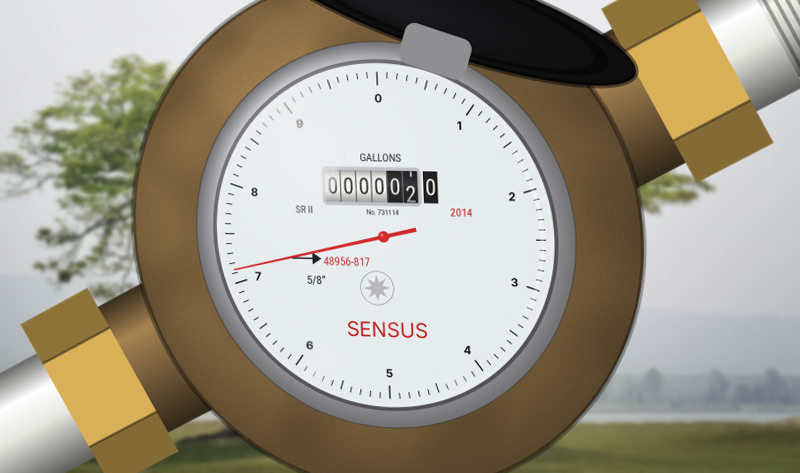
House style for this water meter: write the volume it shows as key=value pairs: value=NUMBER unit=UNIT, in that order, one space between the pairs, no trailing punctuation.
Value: value=17.1 unit=gal
